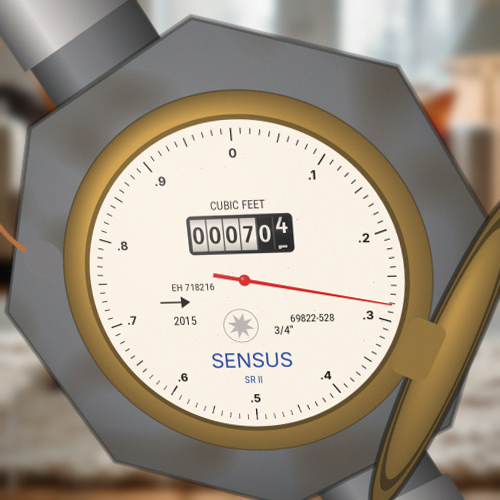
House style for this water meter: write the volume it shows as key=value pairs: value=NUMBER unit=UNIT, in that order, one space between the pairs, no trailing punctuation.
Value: value=704.28 unit=ft³
